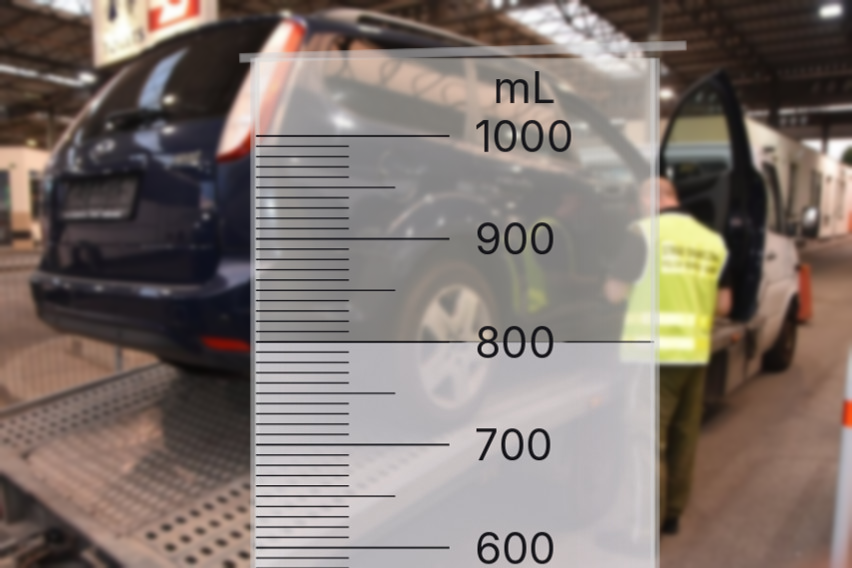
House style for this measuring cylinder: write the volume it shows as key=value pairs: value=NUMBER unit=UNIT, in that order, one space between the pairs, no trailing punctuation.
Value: value=800 unit=mL
